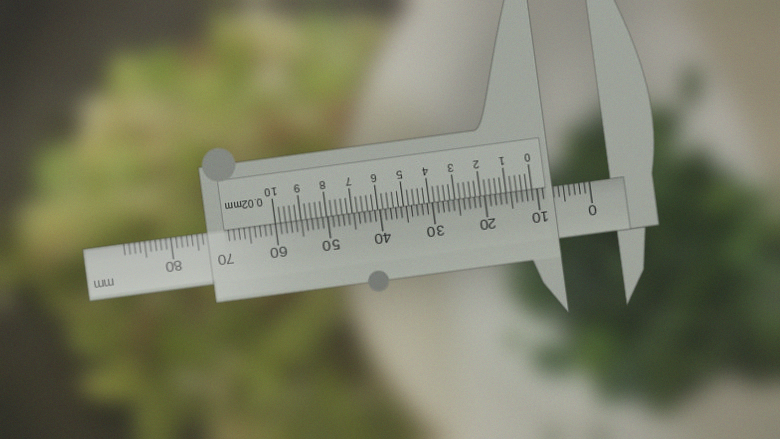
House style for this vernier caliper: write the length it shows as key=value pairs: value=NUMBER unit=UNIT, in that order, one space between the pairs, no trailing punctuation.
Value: value=11.0 unit=mm
